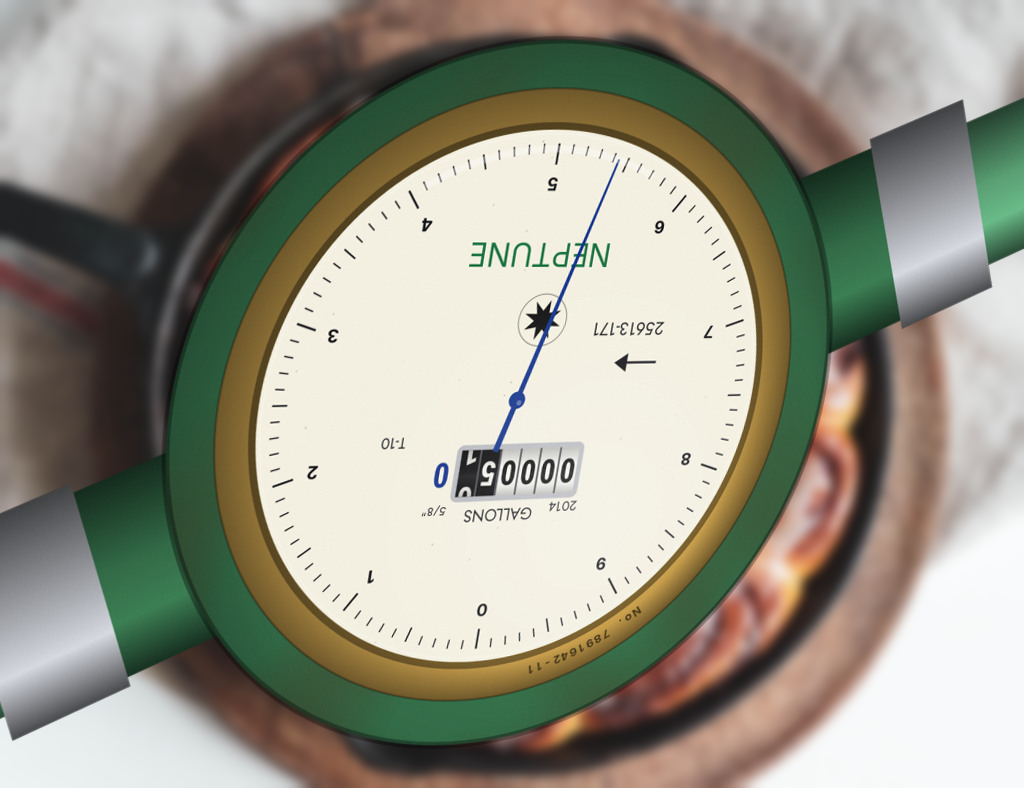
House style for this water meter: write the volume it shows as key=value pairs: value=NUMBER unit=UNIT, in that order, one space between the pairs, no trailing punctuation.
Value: value=505.4 unit=gal
